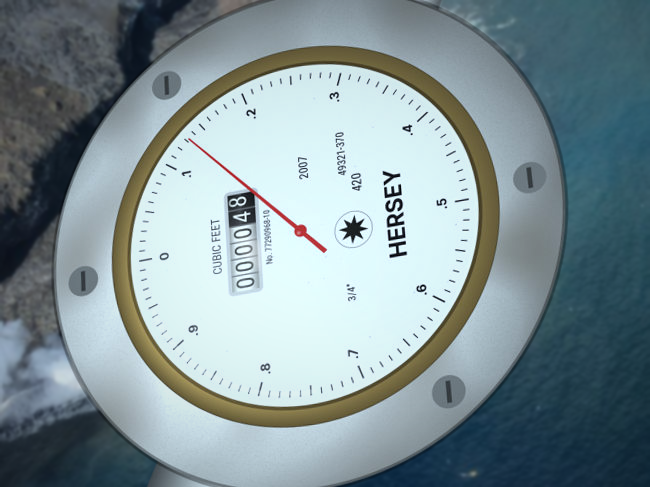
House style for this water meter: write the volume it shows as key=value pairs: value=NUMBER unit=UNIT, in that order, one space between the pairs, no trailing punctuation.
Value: value=48.13 unit=ft³
